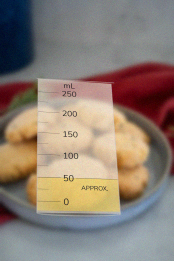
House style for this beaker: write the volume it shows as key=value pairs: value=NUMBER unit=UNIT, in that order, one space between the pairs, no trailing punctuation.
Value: value=50 unit=mL
